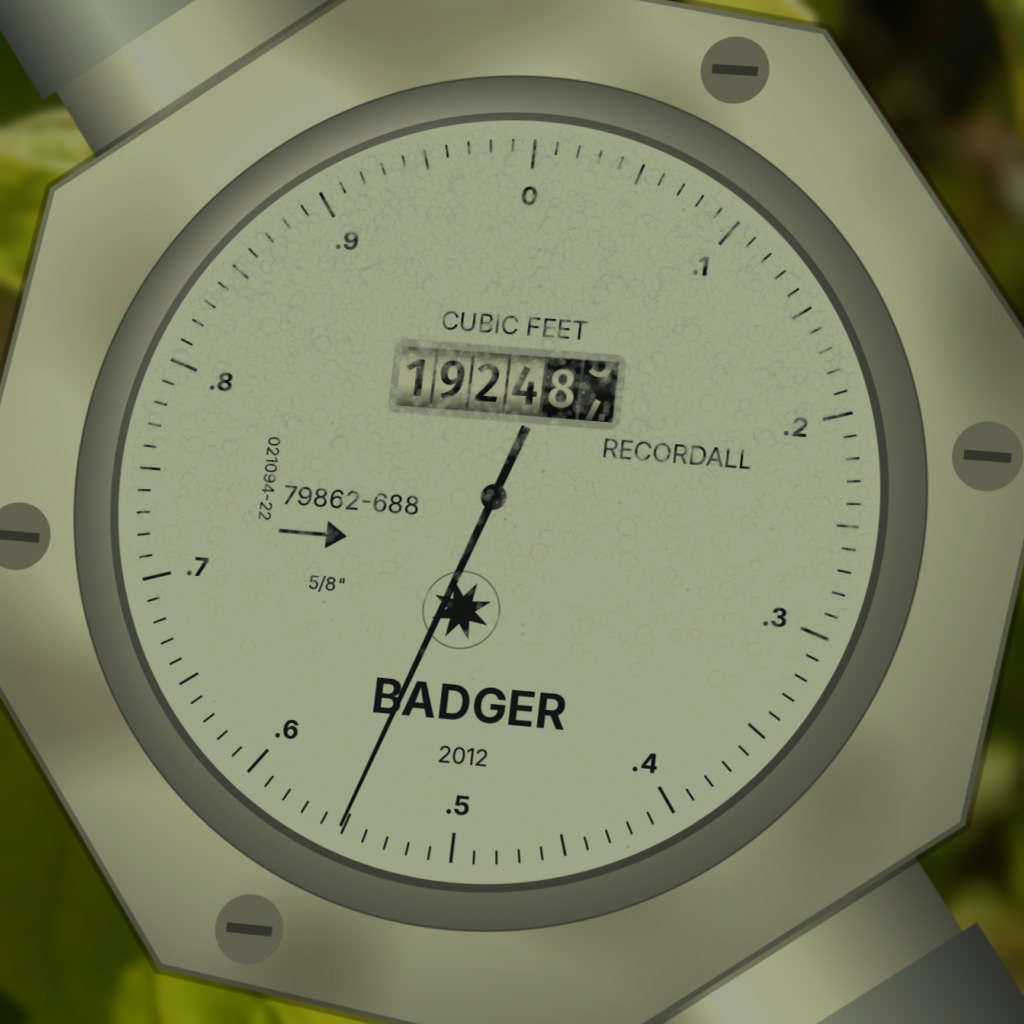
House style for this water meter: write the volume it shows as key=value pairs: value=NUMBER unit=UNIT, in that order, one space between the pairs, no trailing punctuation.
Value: value=192483.55 unit=ft³
